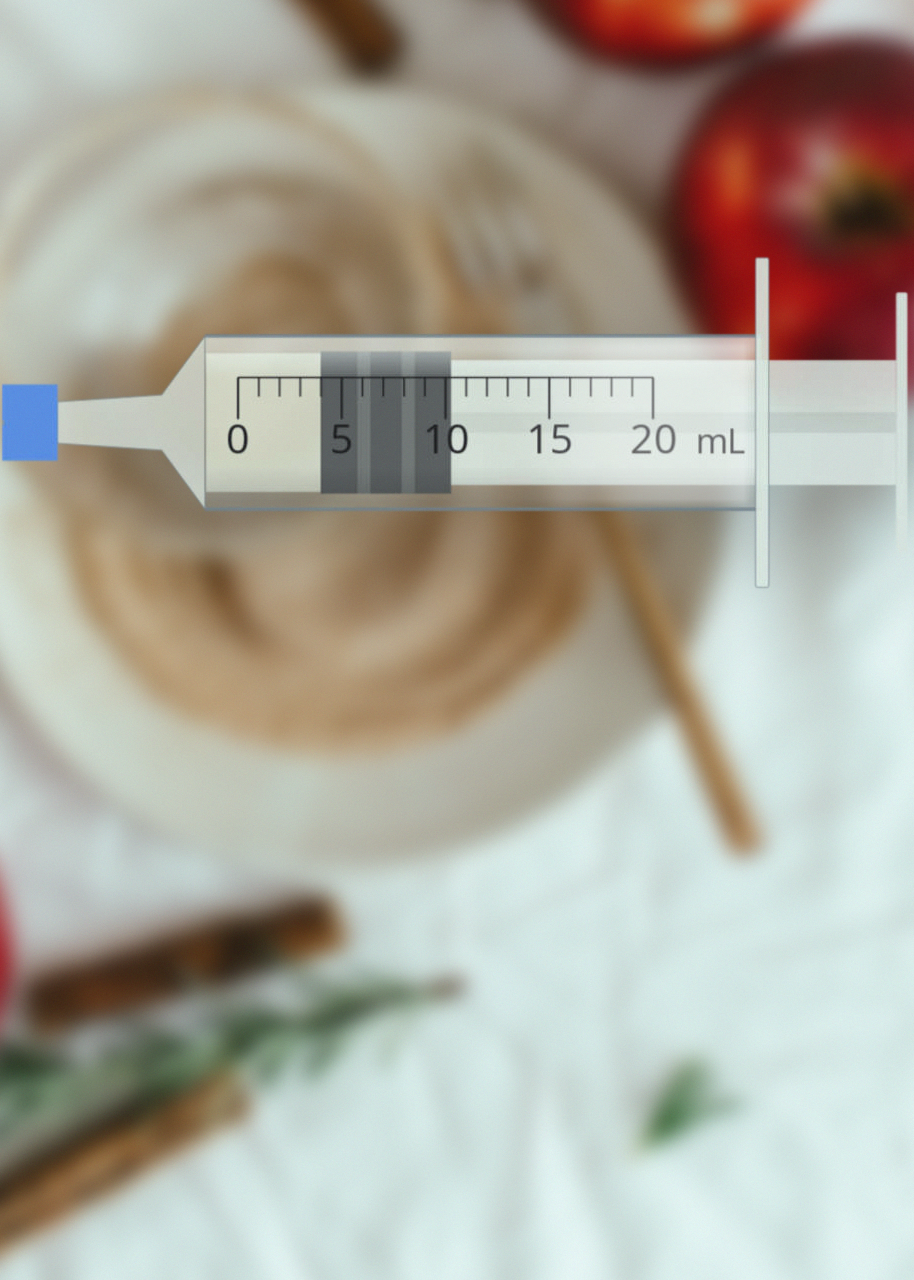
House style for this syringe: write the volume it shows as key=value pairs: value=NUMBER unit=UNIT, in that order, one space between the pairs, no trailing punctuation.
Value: value=4 unit=mL
